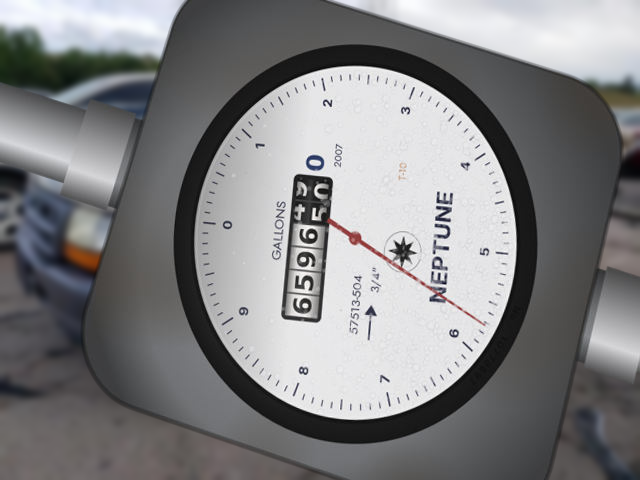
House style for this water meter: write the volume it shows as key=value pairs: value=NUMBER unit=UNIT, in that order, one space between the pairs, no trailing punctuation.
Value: value=6596495.7 unit=gal
